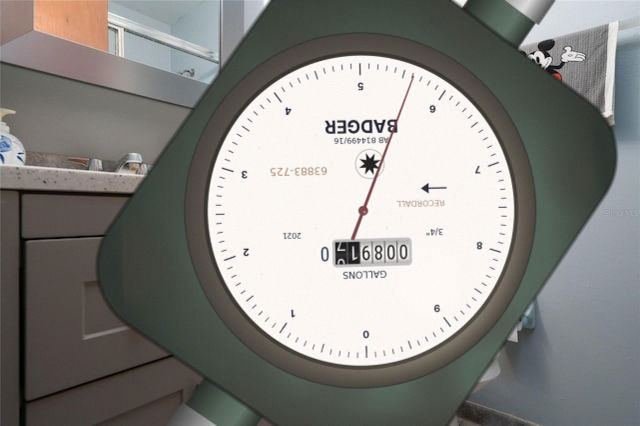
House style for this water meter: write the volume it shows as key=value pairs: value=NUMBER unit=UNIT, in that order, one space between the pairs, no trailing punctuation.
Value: value=89165.6 unit=gal
